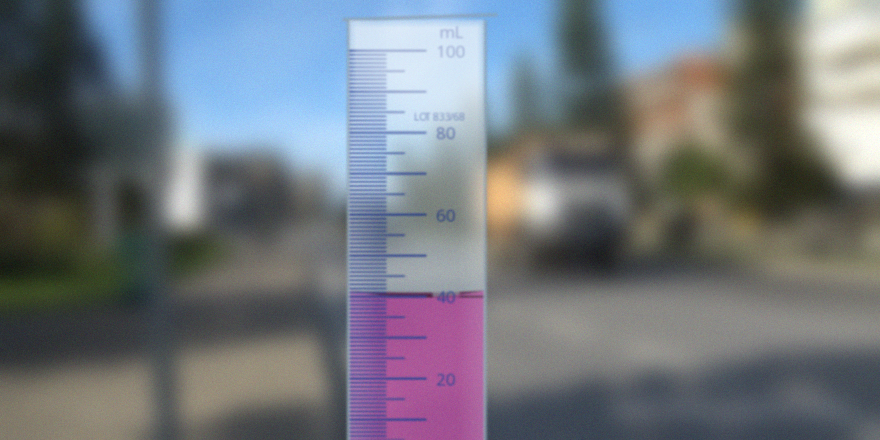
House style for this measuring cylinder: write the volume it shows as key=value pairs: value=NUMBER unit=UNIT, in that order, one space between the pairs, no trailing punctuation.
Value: value=40 unit=mL
